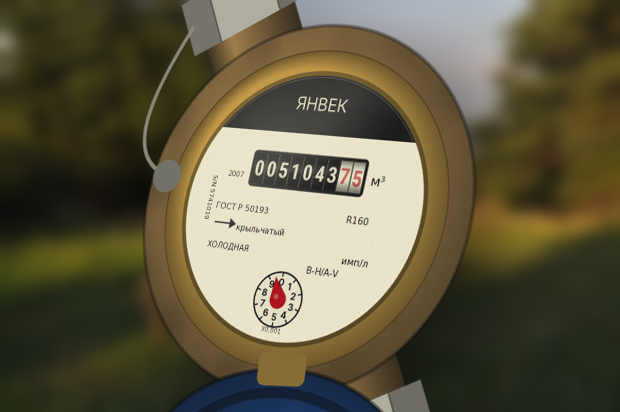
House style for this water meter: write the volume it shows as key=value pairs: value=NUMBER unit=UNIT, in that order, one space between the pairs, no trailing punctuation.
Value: value=51043.749 unit=m³
